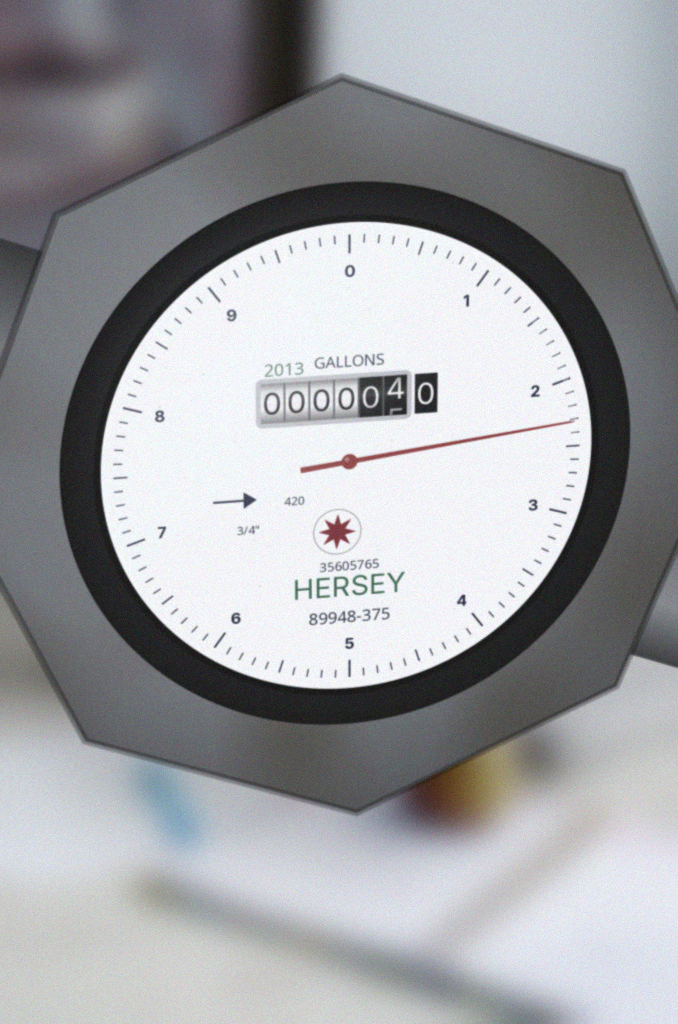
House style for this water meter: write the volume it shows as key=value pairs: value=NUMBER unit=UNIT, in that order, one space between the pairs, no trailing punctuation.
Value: value=42.3 unit=gal
